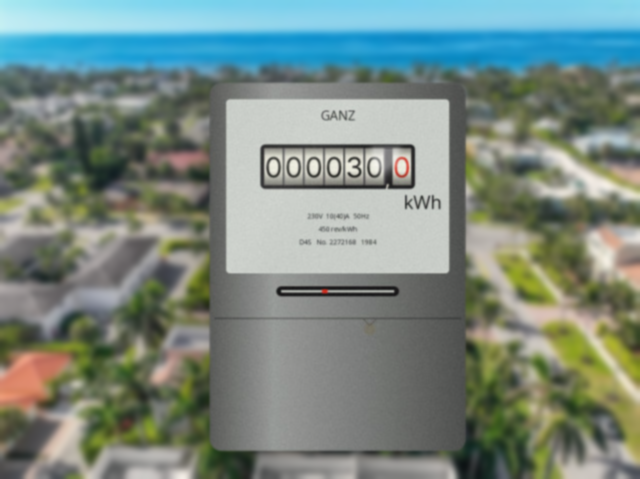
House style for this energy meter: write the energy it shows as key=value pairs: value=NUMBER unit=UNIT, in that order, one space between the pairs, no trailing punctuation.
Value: value=30.0 unit=kWh
